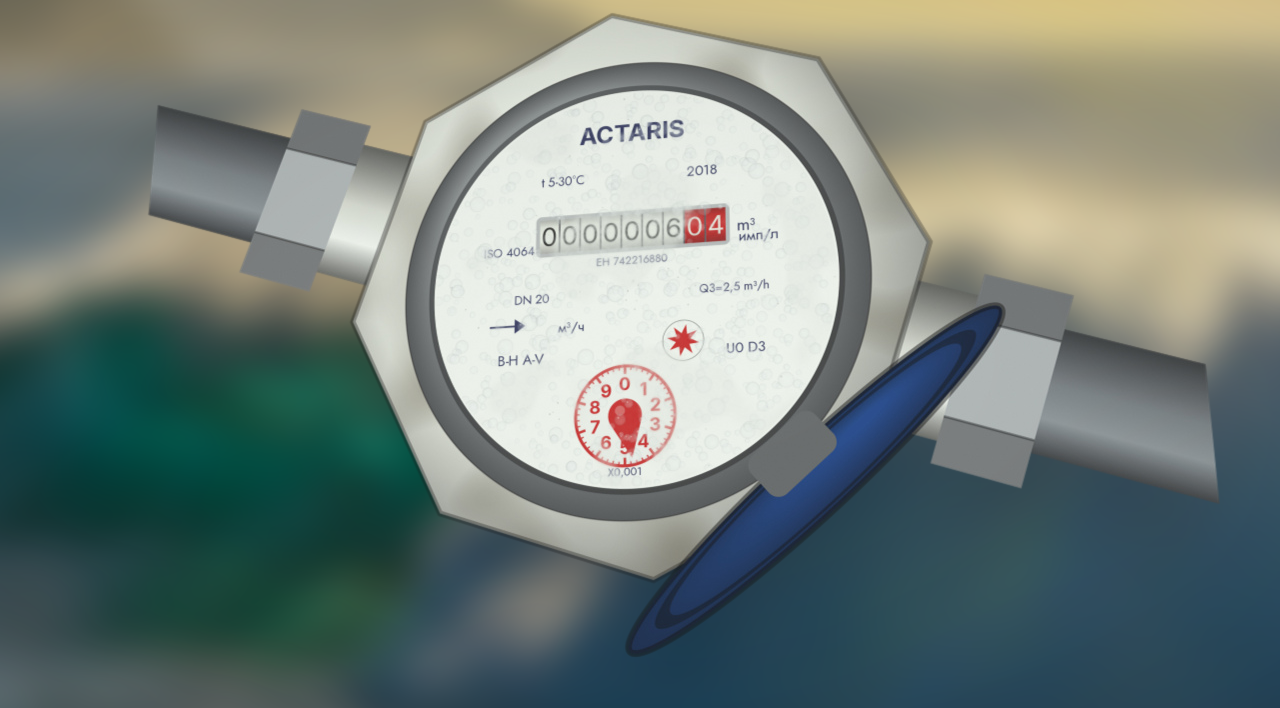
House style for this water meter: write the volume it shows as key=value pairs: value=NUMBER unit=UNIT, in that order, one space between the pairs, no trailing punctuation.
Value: value=6.044 unit=m³
